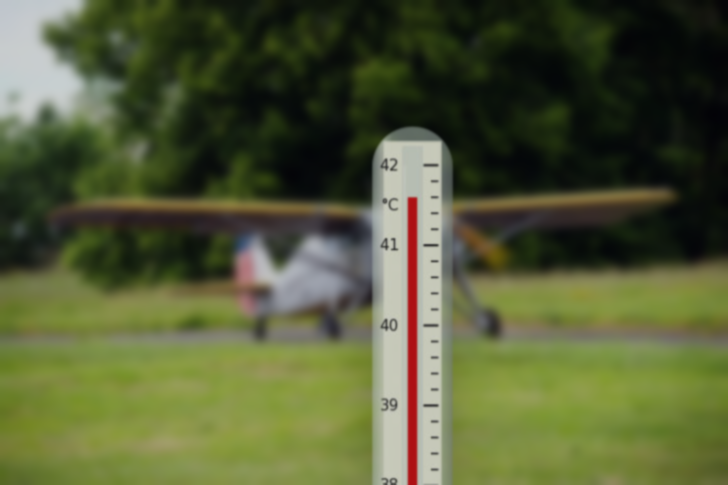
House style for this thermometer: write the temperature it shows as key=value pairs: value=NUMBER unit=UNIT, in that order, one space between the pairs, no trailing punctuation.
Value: value=41.6 unit=°C
